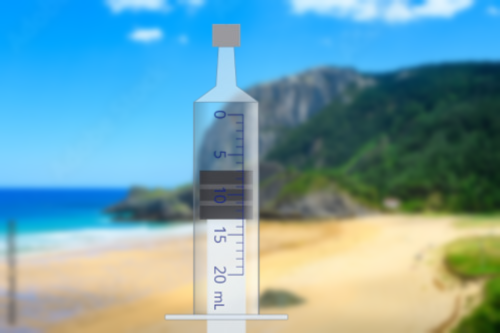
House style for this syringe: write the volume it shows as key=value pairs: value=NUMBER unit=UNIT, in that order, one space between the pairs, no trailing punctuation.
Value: value=7 unit=mL
